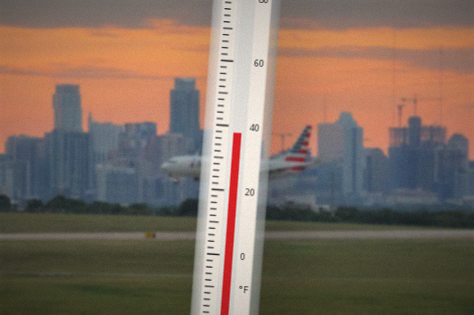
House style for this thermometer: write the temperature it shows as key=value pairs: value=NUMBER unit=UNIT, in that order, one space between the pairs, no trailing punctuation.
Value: value=38 unit=°F
